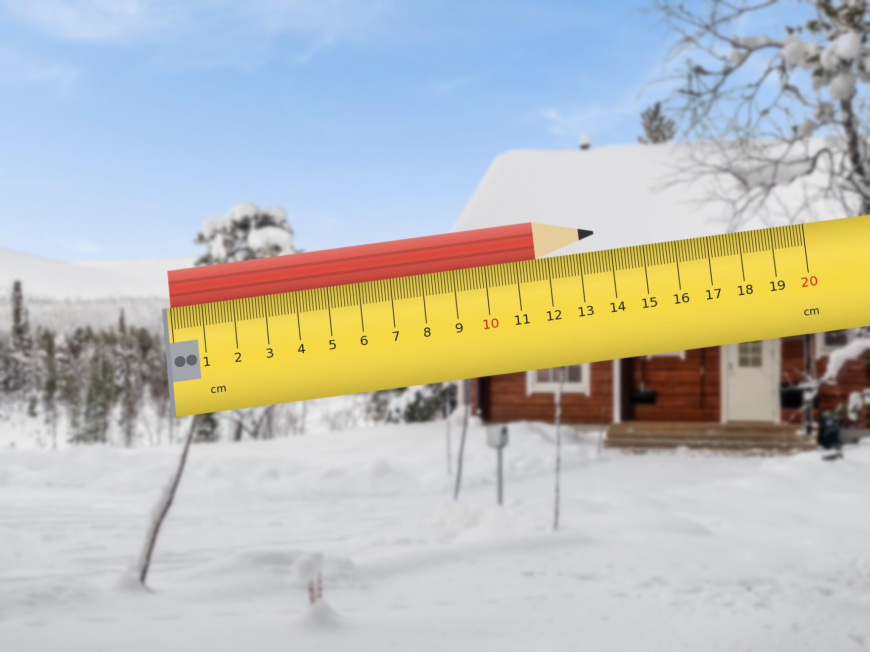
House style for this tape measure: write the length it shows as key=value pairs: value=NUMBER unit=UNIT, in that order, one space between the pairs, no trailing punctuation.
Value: value=13.5 unit=cm
